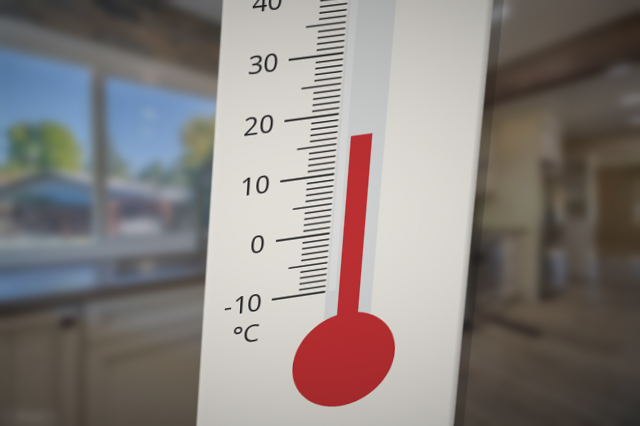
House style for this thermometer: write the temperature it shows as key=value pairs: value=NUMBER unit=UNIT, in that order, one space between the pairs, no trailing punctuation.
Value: value=16 unit=°C
